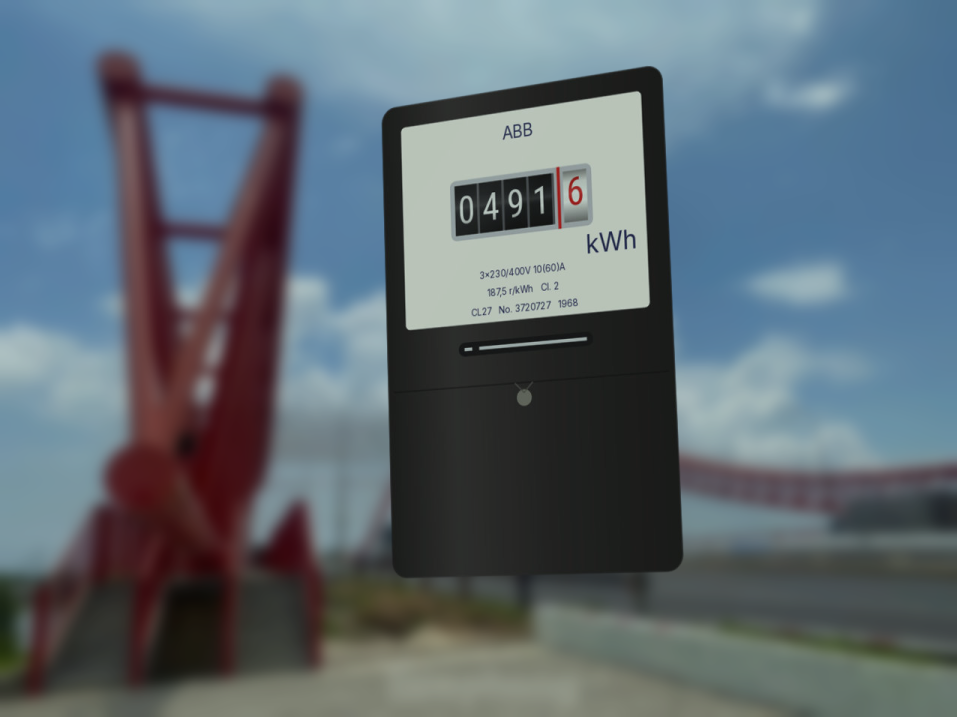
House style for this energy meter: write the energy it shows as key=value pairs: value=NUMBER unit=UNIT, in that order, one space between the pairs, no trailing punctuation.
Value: value=491.6 unit=kWh
